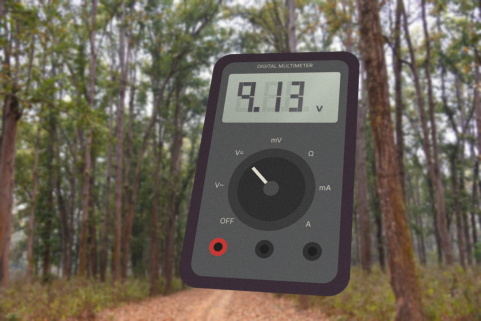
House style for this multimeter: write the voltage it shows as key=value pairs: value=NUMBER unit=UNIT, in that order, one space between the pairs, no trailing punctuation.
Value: value=9.13 unit=V
